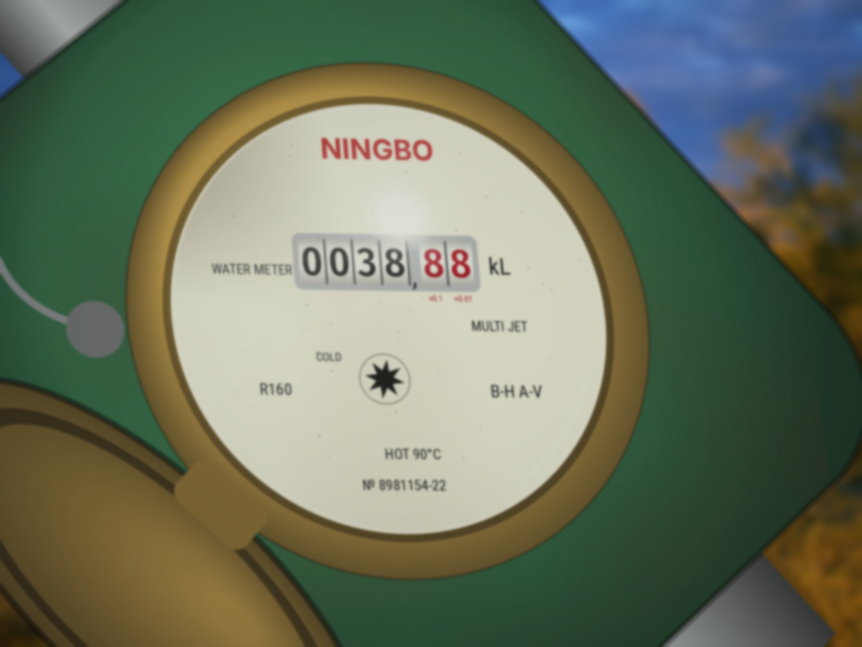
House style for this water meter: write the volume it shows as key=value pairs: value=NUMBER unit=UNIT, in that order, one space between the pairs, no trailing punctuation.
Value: value=38.88 unit=kL
